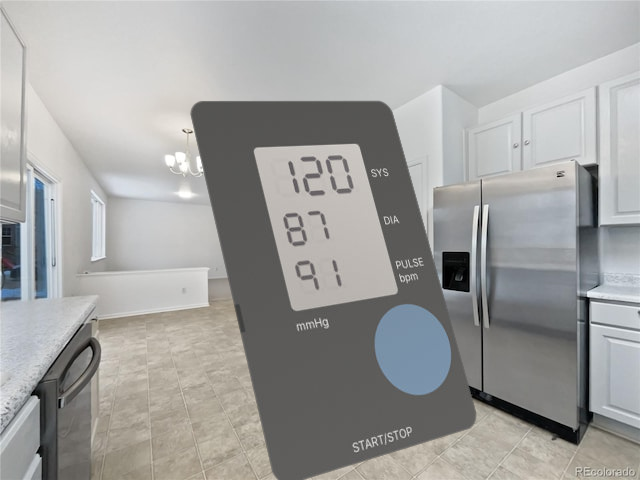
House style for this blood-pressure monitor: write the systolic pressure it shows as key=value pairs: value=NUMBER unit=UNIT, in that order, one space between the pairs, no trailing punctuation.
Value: value=120 unit=mmHg
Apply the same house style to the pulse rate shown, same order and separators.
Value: value=91 unit=bpm
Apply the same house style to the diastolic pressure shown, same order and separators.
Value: value=87 unit=mmHg
